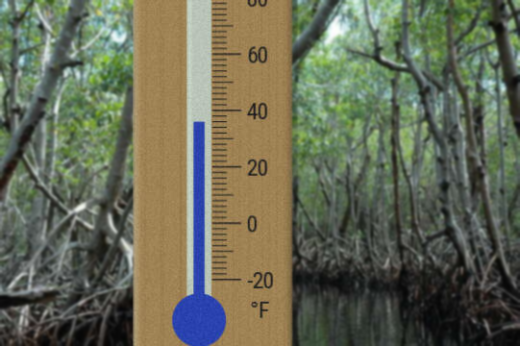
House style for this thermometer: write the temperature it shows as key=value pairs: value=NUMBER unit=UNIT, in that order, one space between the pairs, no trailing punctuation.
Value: value=36 unit=°F
